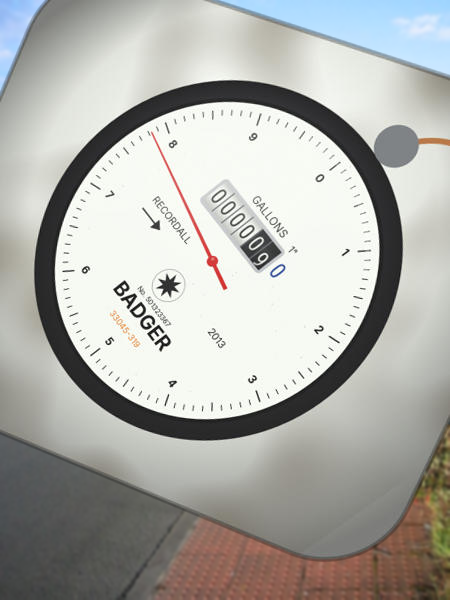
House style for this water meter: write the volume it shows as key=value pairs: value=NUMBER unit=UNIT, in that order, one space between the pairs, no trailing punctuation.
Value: value=87.8 unit=gal
